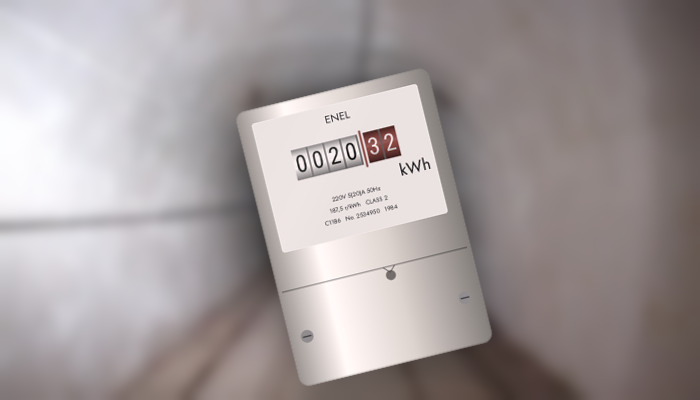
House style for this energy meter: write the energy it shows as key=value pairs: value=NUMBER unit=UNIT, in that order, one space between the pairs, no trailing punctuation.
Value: value=20.32 unit=kWh
